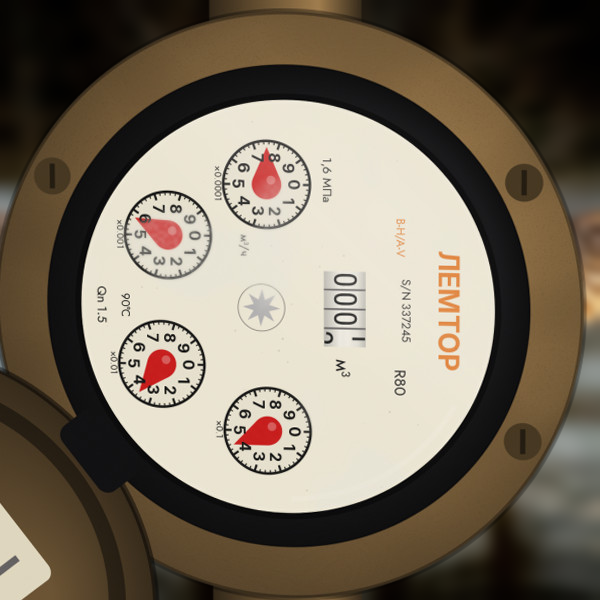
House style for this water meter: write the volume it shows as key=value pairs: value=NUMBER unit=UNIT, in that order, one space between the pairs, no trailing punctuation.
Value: value=1.4357 unit=m³
